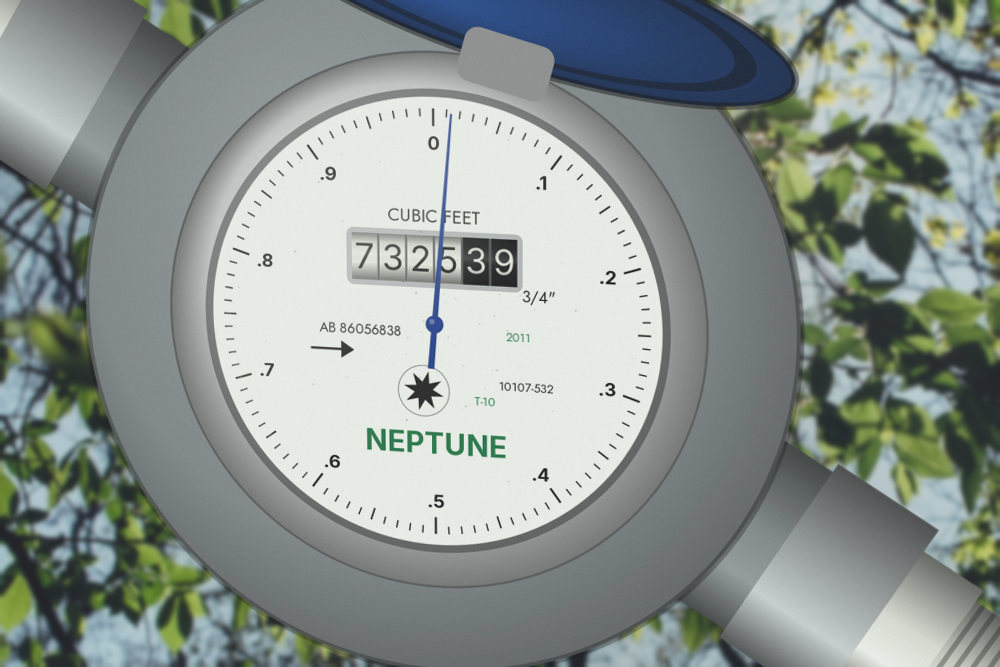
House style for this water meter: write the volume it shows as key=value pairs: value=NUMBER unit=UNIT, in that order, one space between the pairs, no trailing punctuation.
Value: value=732539.01 unit=ft³
